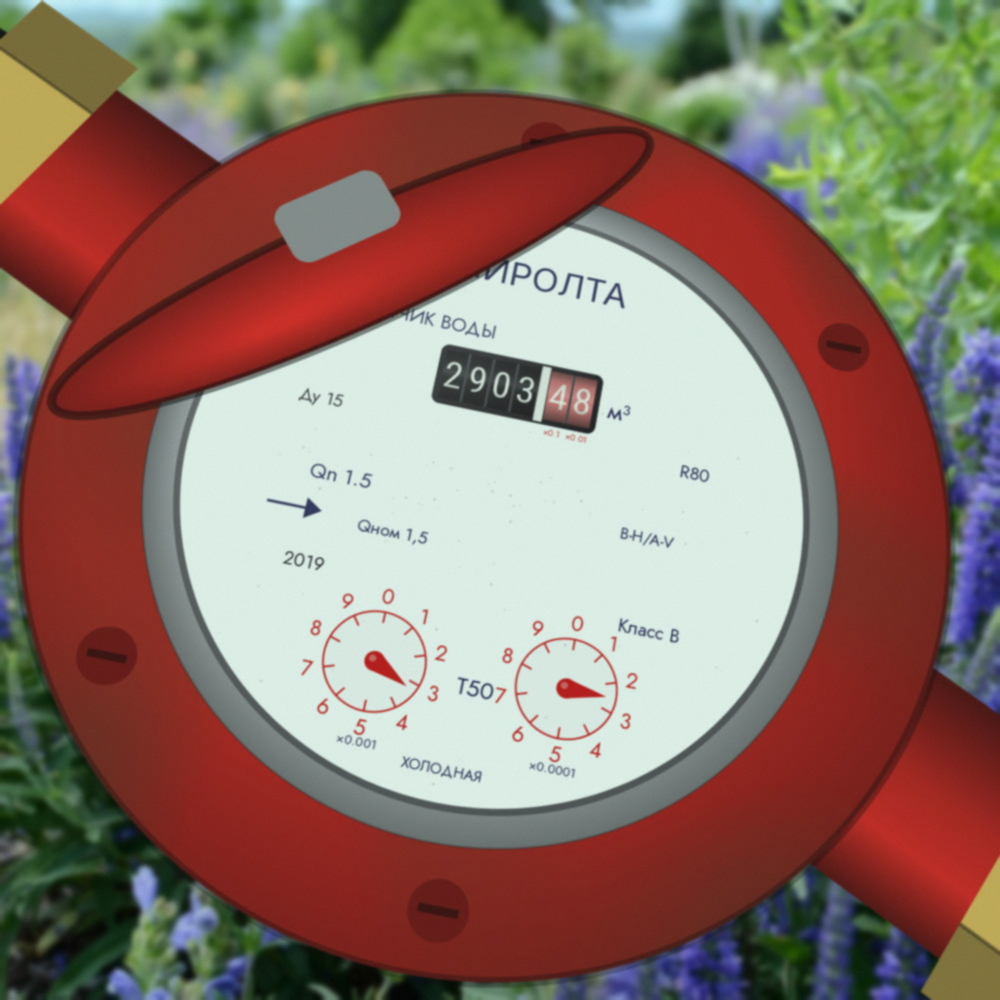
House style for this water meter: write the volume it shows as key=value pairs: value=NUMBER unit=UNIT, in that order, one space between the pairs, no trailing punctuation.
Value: value=2903.4832 unit=m³
